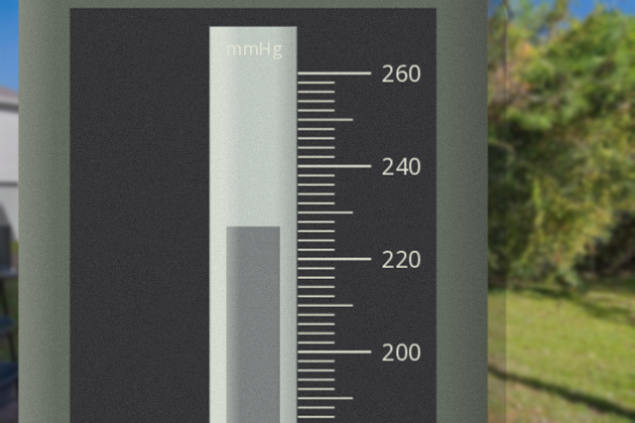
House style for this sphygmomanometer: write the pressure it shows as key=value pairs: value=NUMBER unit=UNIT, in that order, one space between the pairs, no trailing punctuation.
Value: value=227 unit=mmHg
